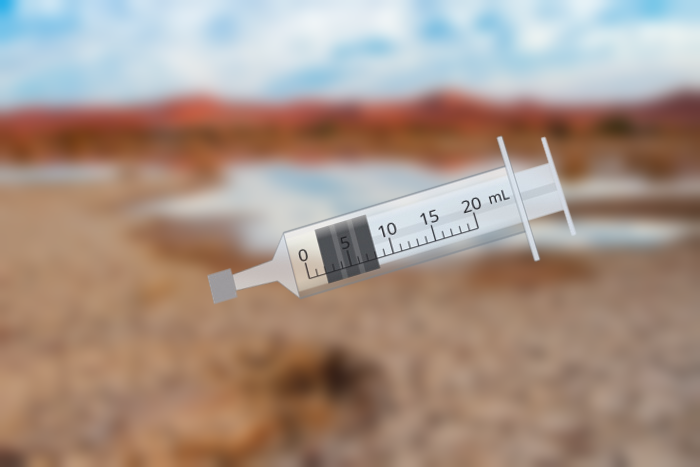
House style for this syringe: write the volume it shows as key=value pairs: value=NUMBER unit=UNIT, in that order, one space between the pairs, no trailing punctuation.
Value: value=2 unit=mL
